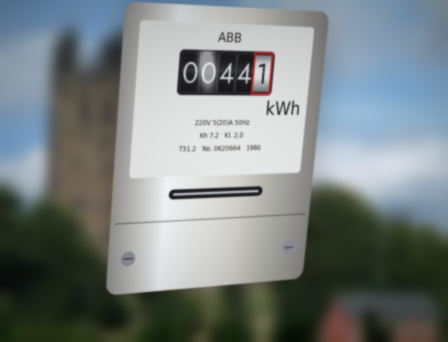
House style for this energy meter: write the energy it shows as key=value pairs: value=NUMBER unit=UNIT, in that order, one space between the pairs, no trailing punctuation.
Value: value=44.1 unit=kWh
